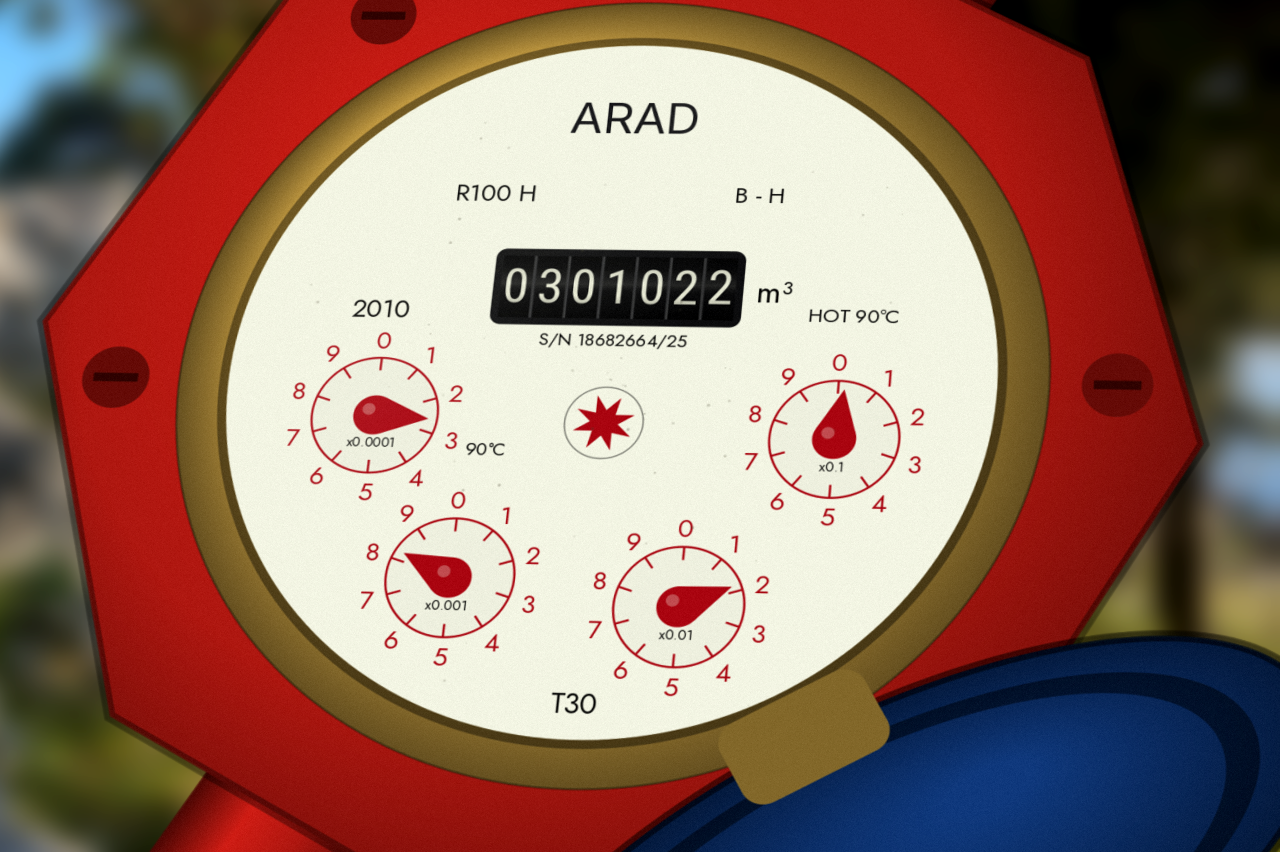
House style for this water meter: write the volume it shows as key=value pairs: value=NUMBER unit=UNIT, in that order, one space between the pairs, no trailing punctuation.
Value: value=301022.0182 unit=m³
